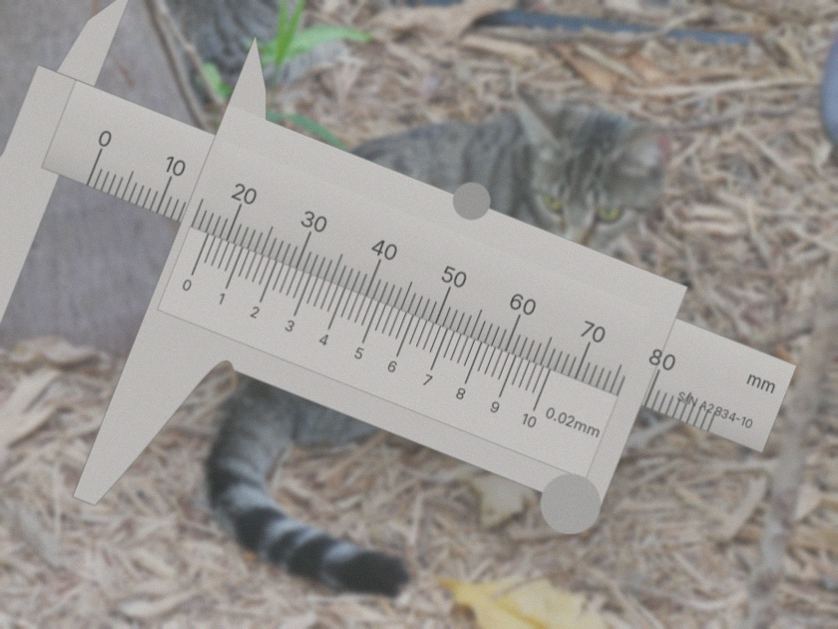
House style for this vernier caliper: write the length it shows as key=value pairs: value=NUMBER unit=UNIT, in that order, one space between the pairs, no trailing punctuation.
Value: value=17.4 unit=mm
